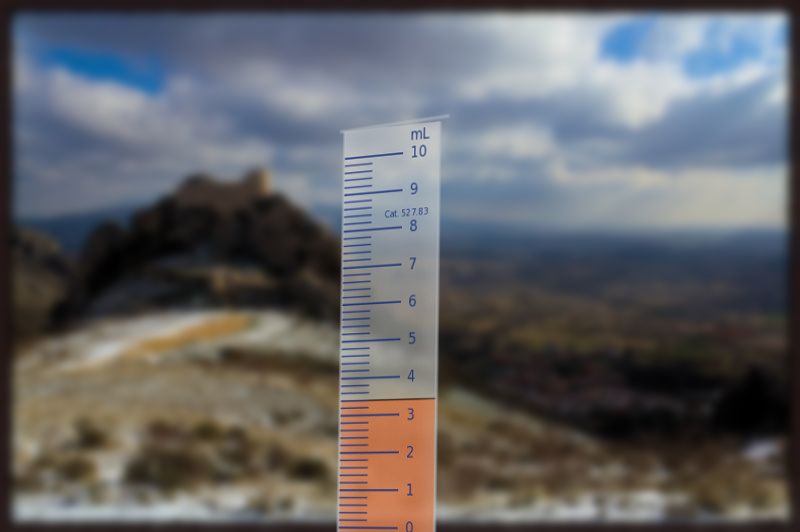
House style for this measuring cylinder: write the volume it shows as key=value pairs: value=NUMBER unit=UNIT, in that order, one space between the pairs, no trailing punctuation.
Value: value=3.4 unit=mL
